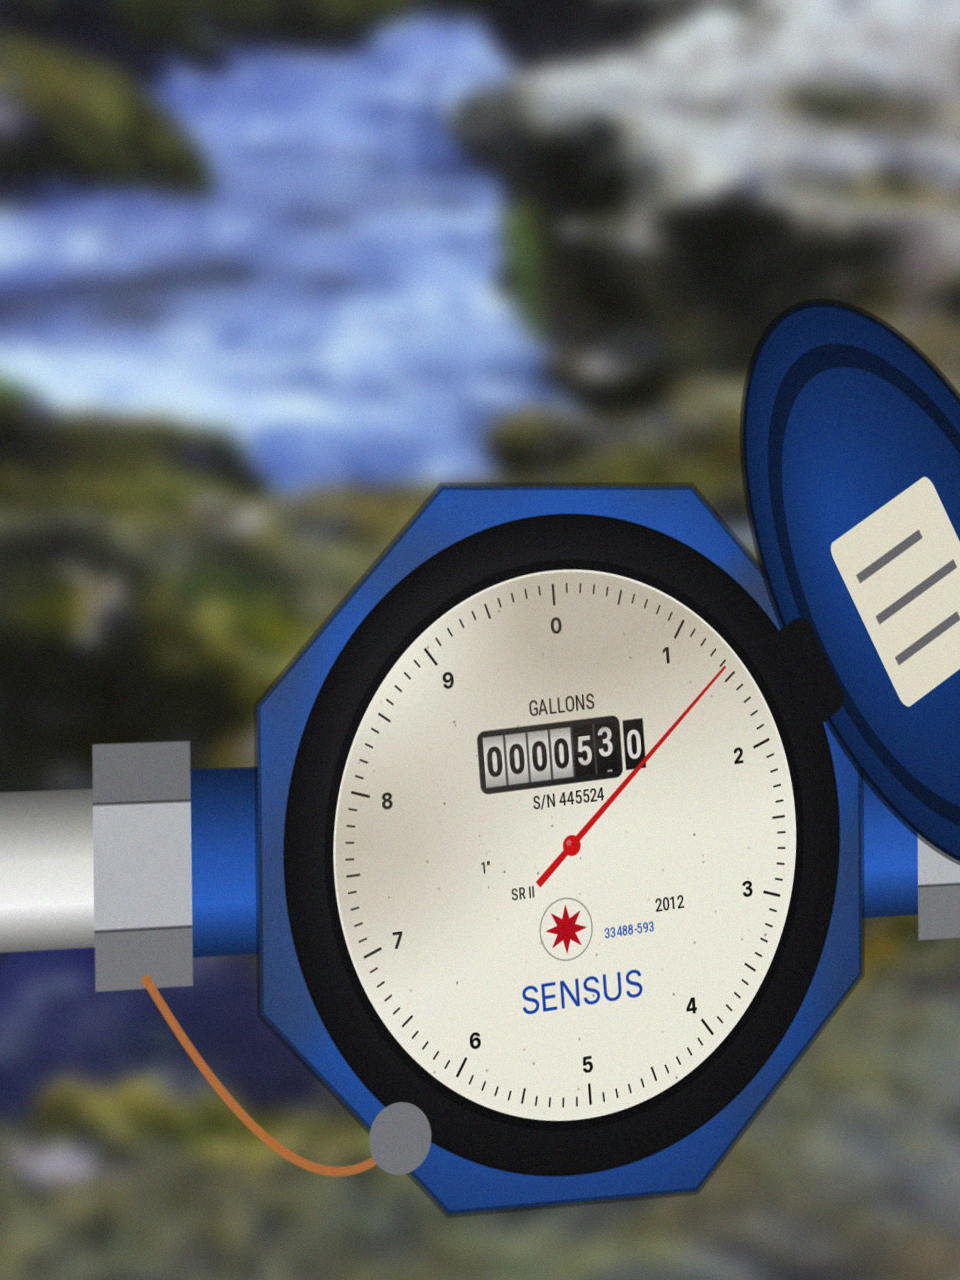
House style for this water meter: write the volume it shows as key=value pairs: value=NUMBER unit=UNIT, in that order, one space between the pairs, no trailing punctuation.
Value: value=531.4 unit=gal
